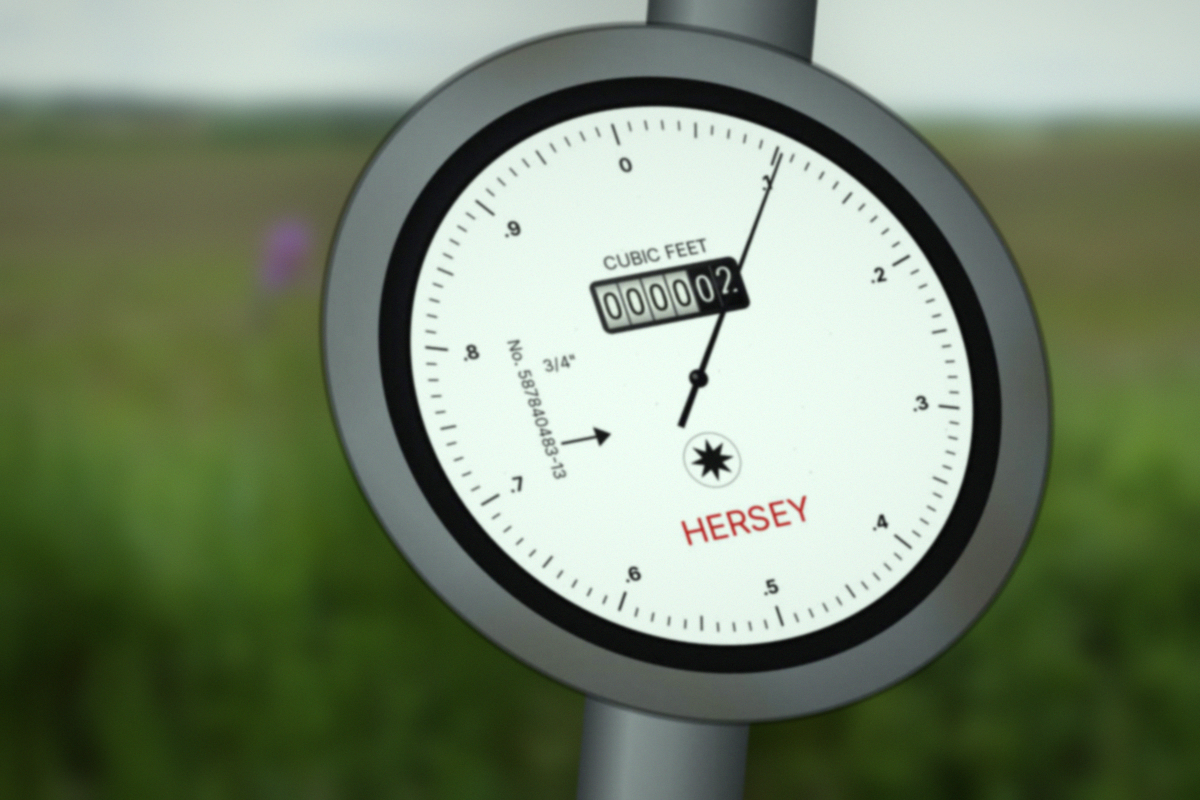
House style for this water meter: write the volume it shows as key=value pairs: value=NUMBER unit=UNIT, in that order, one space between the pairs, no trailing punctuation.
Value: value=2.10 unit=ft³
